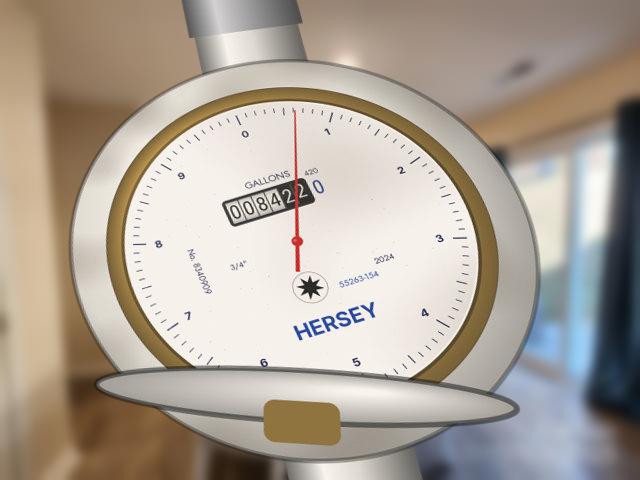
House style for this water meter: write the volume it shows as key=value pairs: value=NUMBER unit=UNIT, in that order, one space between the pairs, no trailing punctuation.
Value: value=84220.6 unit=gal
